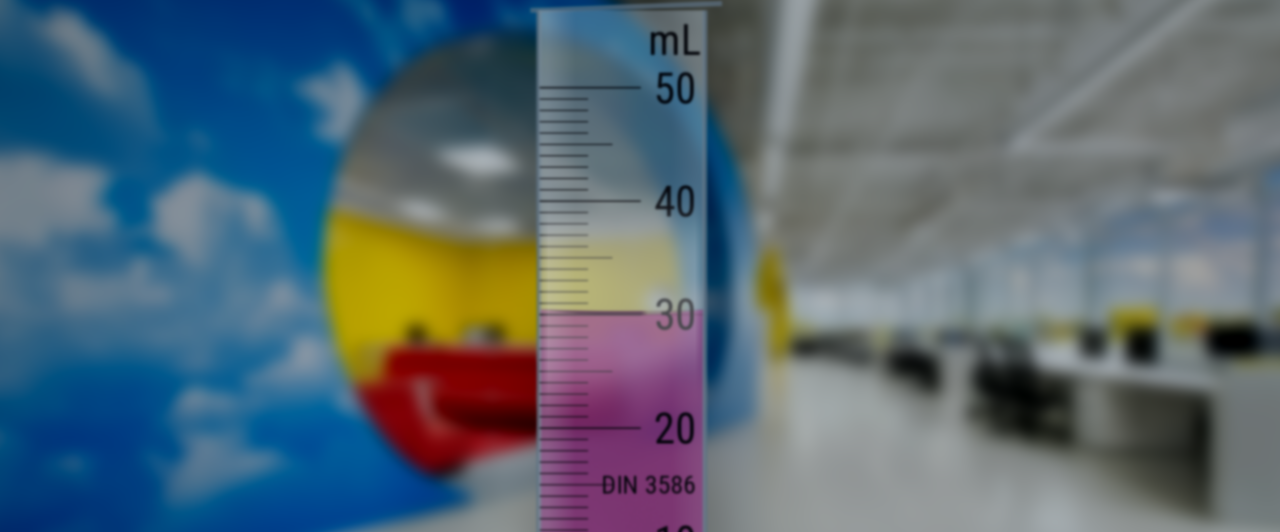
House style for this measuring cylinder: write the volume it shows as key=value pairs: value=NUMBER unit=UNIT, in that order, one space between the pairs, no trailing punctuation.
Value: value=30 unit=mL
